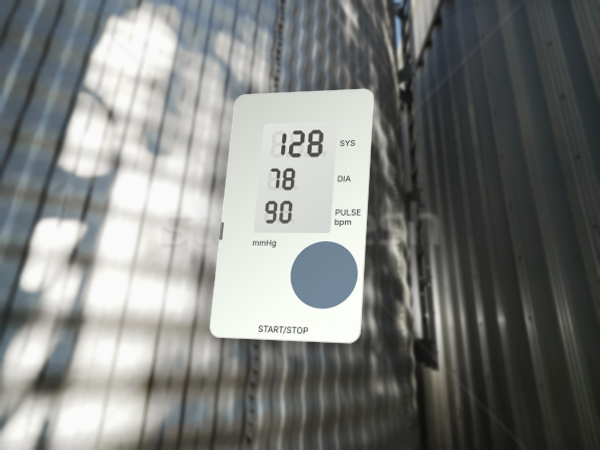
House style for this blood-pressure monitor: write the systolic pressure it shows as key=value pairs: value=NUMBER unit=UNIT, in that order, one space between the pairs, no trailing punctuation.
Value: value=128 unit=mmHg
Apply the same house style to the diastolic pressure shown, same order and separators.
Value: value=78 unit=mmHg
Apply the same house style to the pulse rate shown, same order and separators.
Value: value=90 unit=bpm
